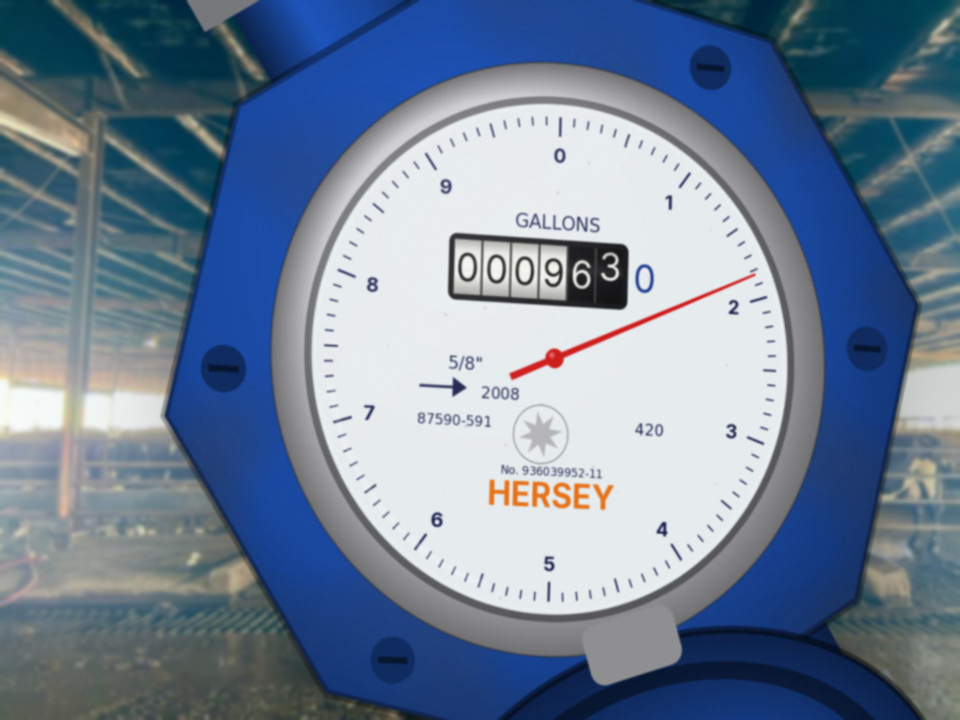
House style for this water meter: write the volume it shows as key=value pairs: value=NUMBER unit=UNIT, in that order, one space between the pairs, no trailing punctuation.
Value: value=9631.8 unit=gal
